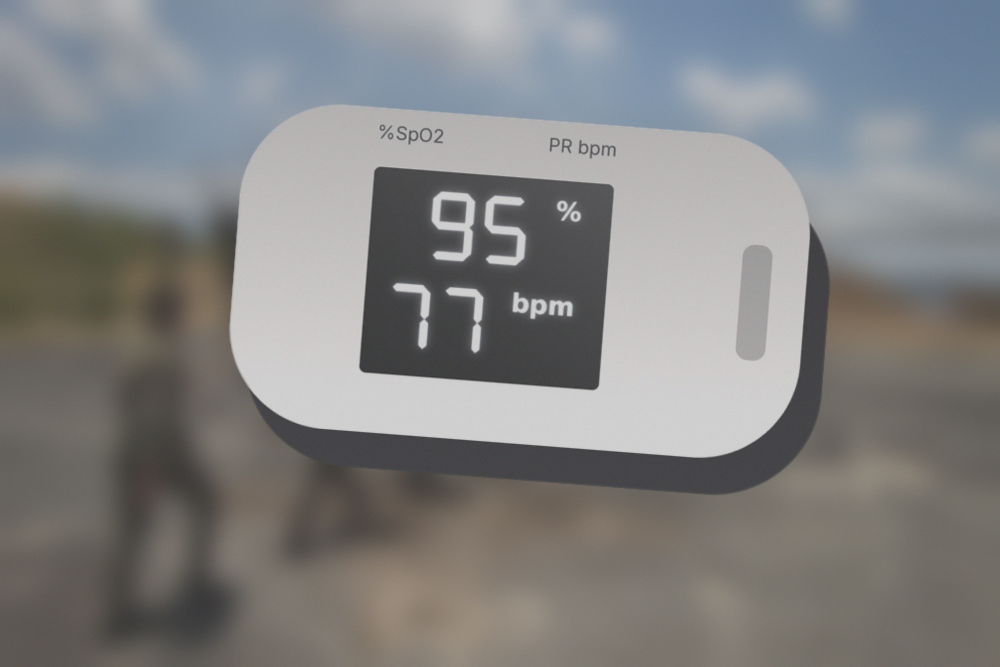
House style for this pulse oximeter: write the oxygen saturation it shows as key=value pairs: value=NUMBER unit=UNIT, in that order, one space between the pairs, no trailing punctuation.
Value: value=95 unit=%
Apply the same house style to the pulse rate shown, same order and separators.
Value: value=77 unit=bpm
